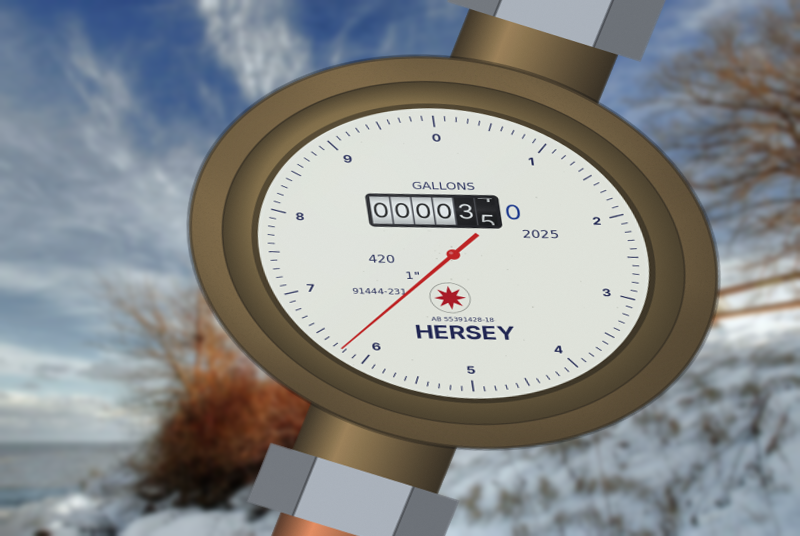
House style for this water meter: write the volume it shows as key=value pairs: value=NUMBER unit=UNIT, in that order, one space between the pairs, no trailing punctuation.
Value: value=346.2 unit=gal
